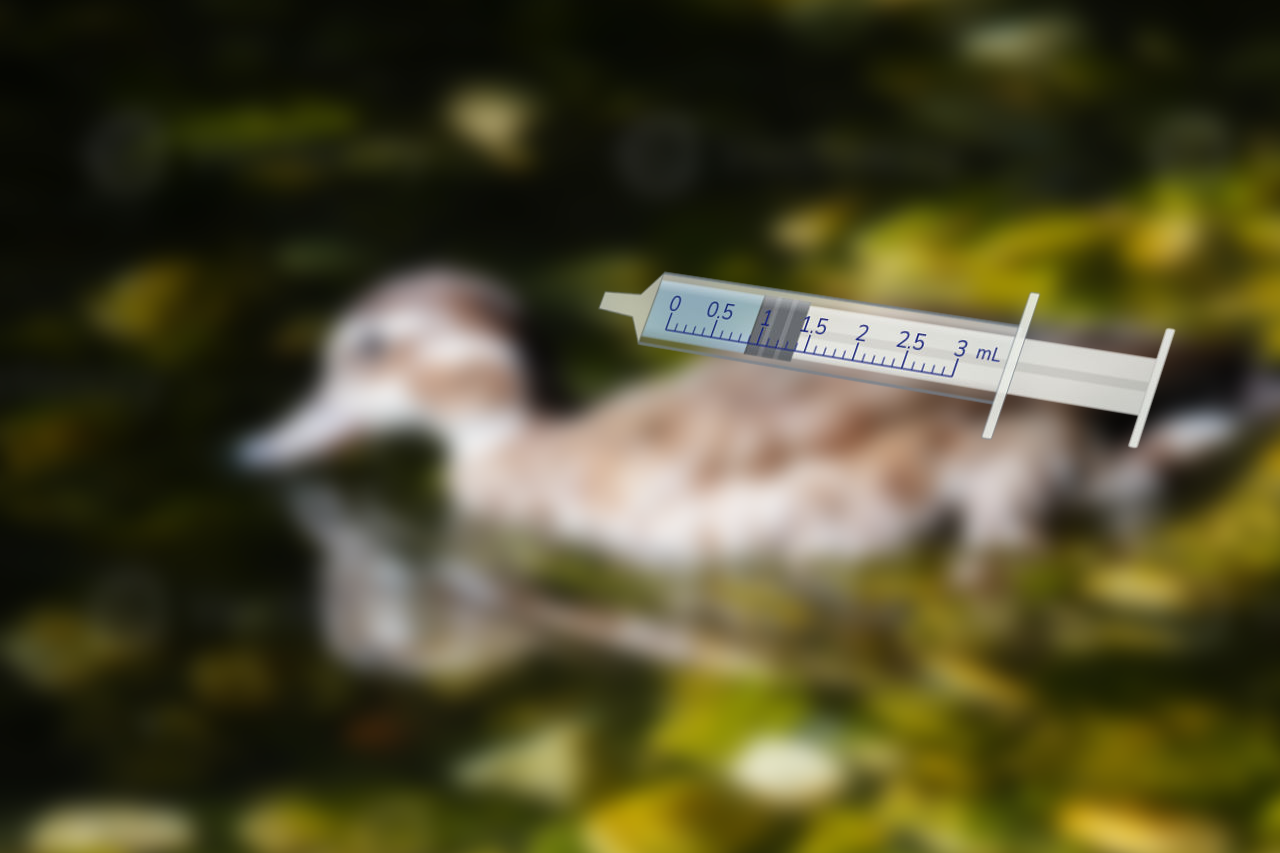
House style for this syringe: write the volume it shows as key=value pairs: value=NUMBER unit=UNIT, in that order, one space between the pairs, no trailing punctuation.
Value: value=0.9 unit=mL
